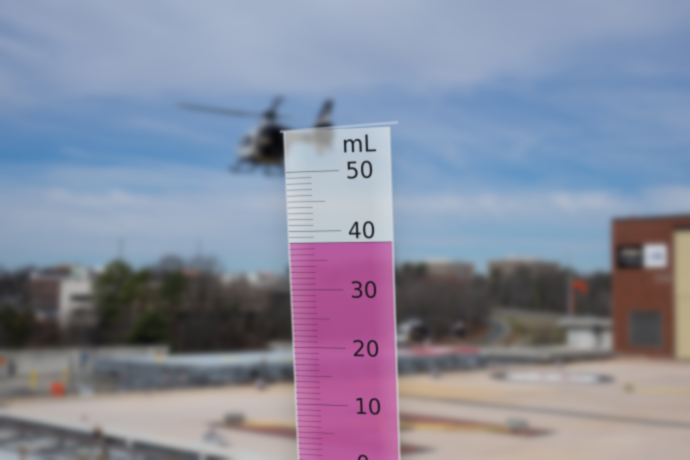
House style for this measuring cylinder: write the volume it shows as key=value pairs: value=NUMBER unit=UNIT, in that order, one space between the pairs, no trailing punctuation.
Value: value=38 unit=mL
